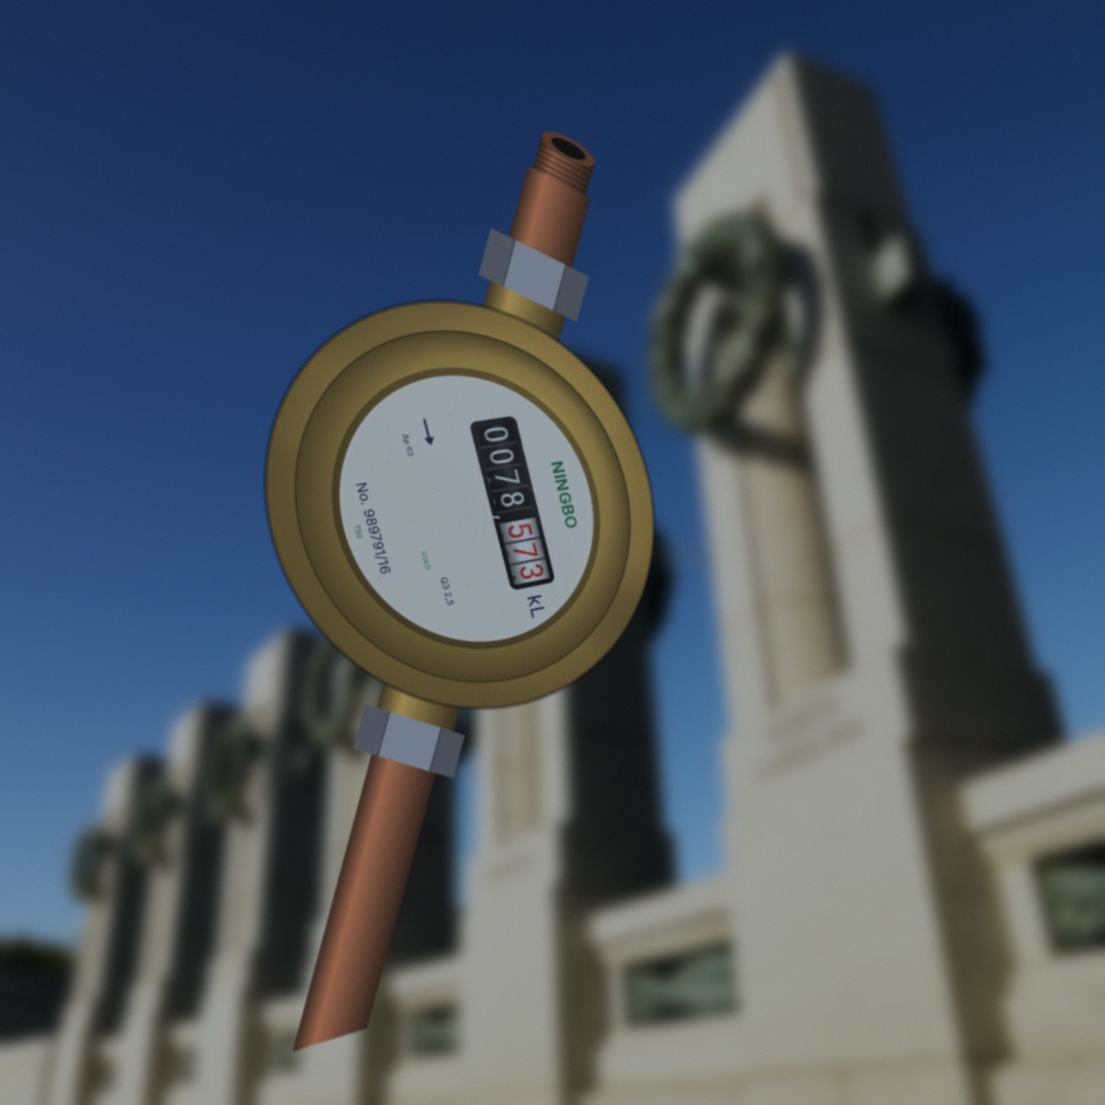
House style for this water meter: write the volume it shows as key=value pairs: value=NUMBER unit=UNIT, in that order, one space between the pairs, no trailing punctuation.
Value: value=78.573 unit=kL
